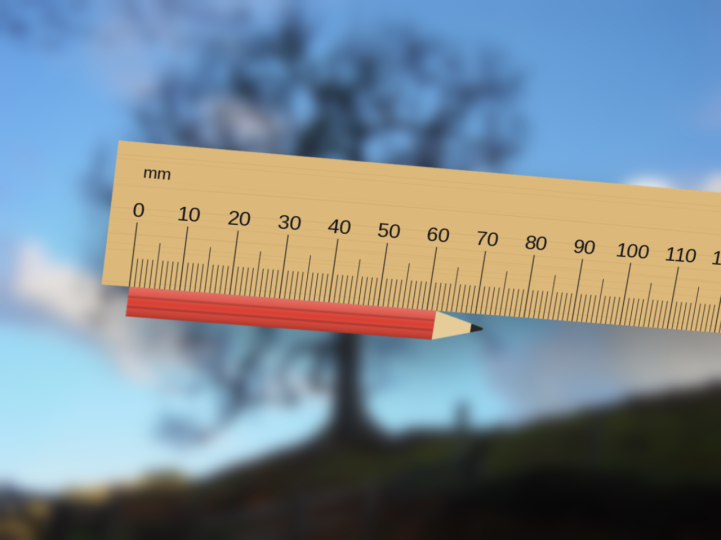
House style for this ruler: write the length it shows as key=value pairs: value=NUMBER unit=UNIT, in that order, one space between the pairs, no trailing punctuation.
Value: value=72 unit=mm
